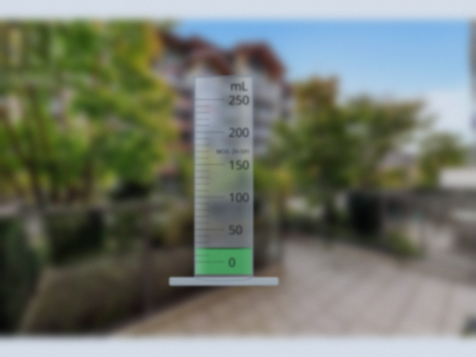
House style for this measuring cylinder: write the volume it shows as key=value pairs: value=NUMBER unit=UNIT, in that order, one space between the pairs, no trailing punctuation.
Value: value=20 unit=mL
